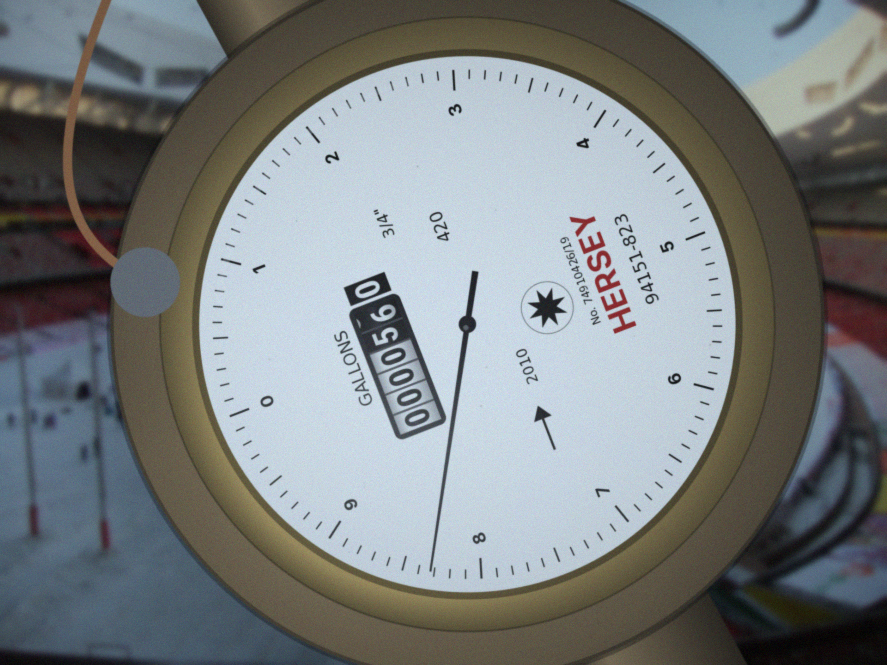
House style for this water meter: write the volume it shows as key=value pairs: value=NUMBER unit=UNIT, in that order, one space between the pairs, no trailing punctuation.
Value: value=558.3 unit=gal
